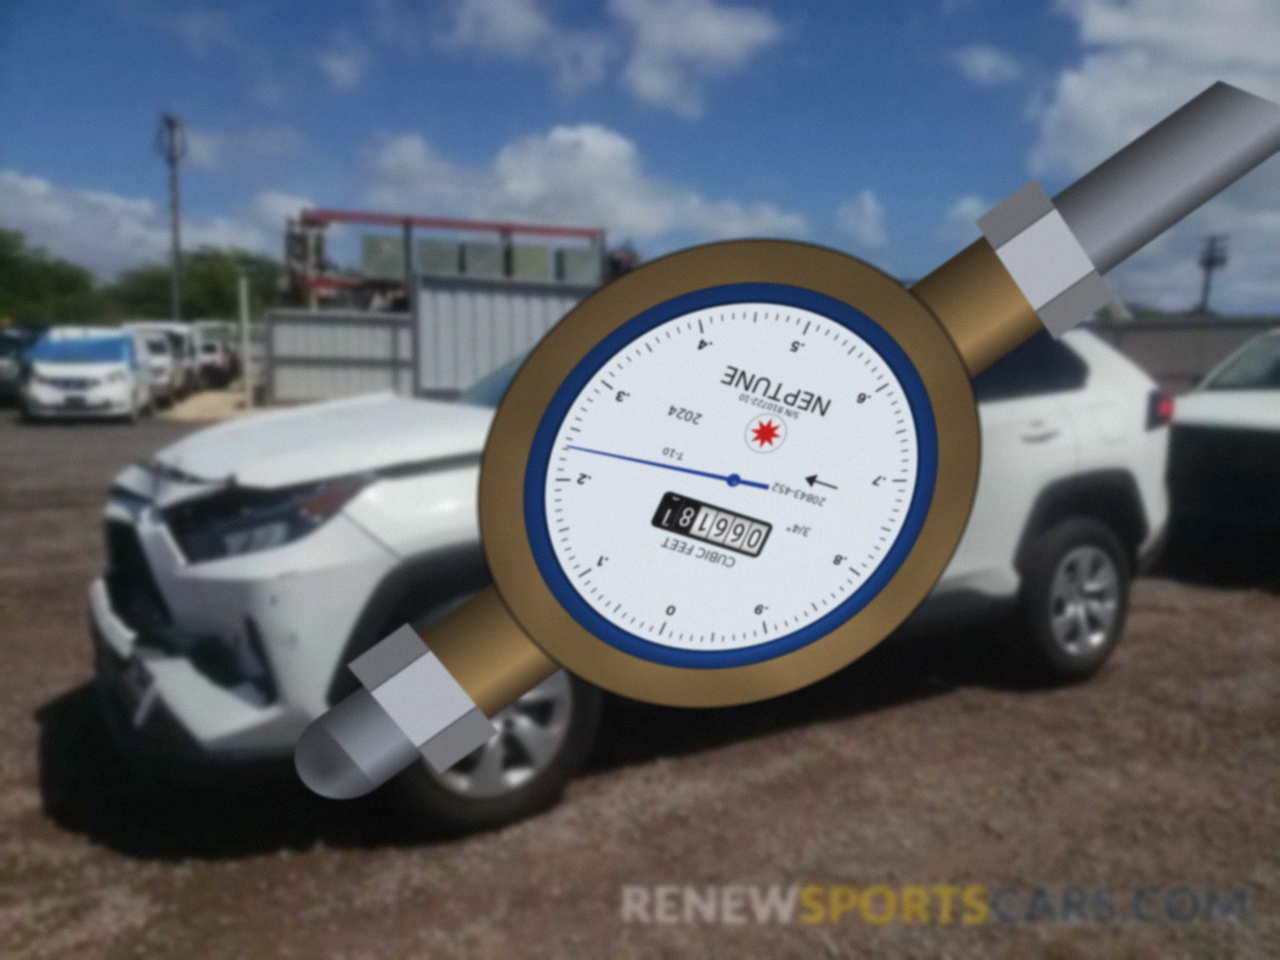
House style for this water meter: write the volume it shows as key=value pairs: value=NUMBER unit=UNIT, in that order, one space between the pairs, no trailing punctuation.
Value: value=66181.23 unit=ft³
